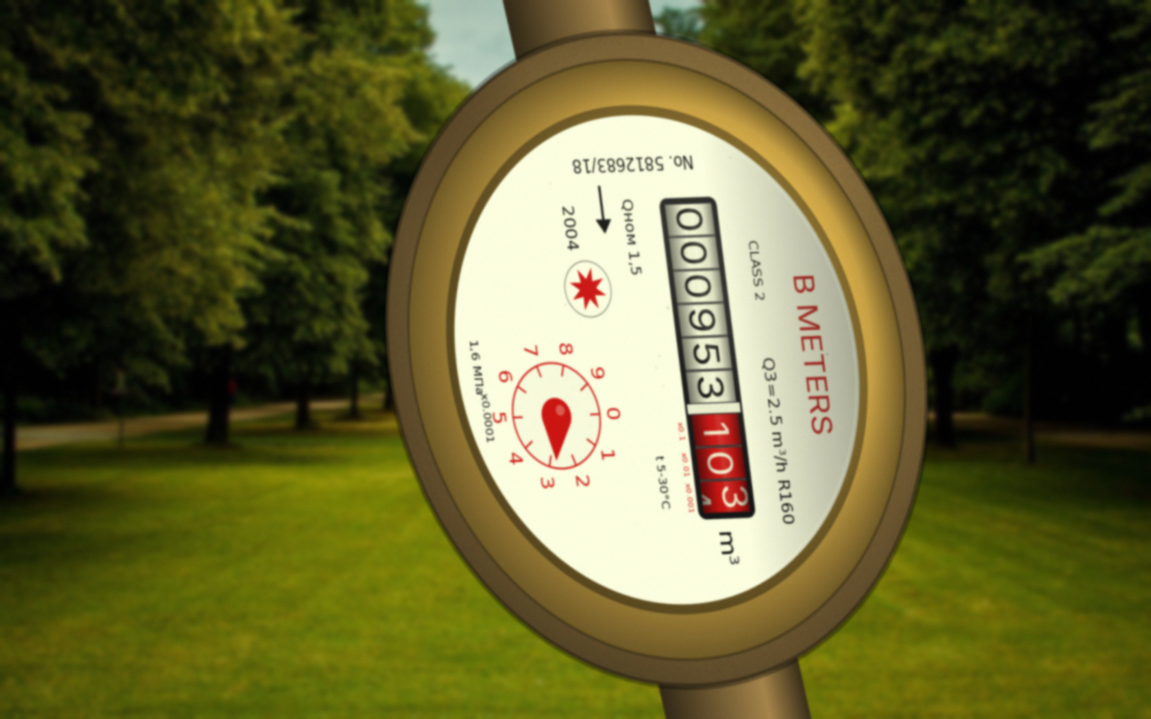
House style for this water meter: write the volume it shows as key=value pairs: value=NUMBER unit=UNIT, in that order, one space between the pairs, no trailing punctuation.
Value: value=953.1032 unit=m³
